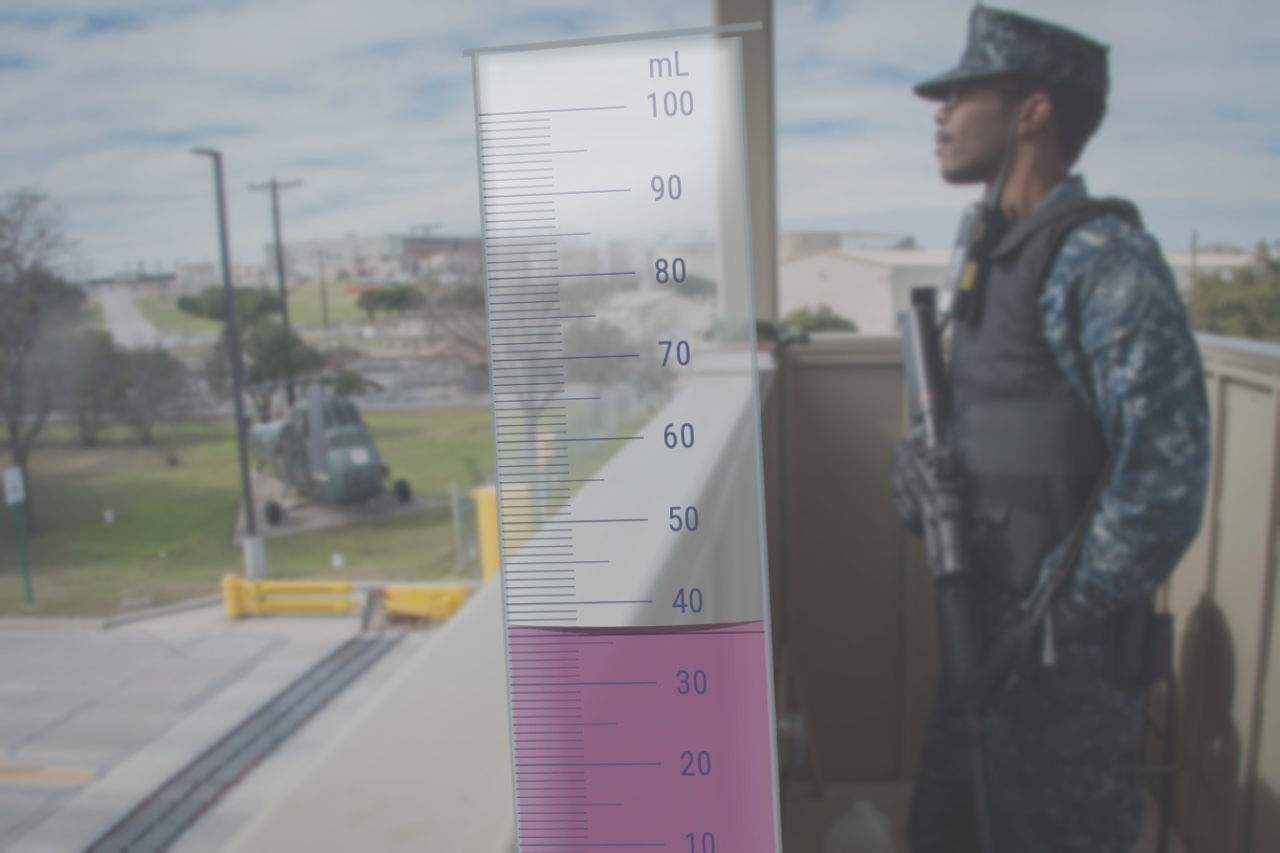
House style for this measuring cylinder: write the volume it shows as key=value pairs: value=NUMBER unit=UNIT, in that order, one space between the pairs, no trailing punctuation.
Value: value=36 unit=mL
